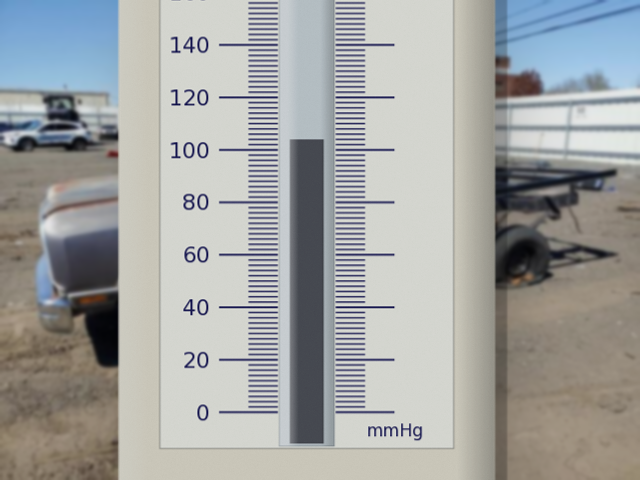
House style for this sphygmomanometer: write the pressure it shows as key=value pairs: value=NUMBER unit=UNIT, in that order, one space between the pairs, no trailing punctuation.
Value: value=104 unit=mmHg
